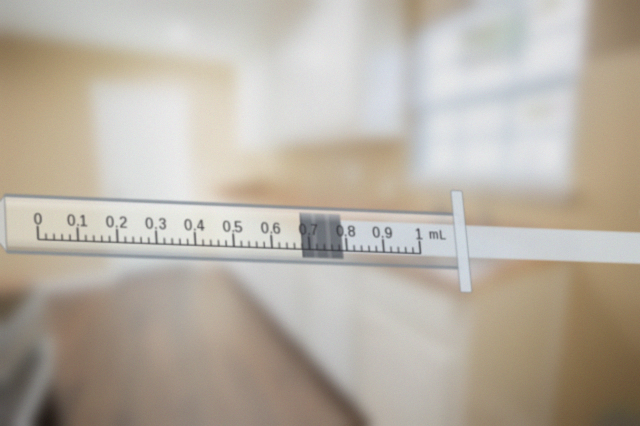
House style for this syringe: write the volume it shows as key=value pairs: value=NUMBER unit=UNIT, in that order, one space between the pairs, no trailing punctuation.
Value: value=0.68 unit=mL
